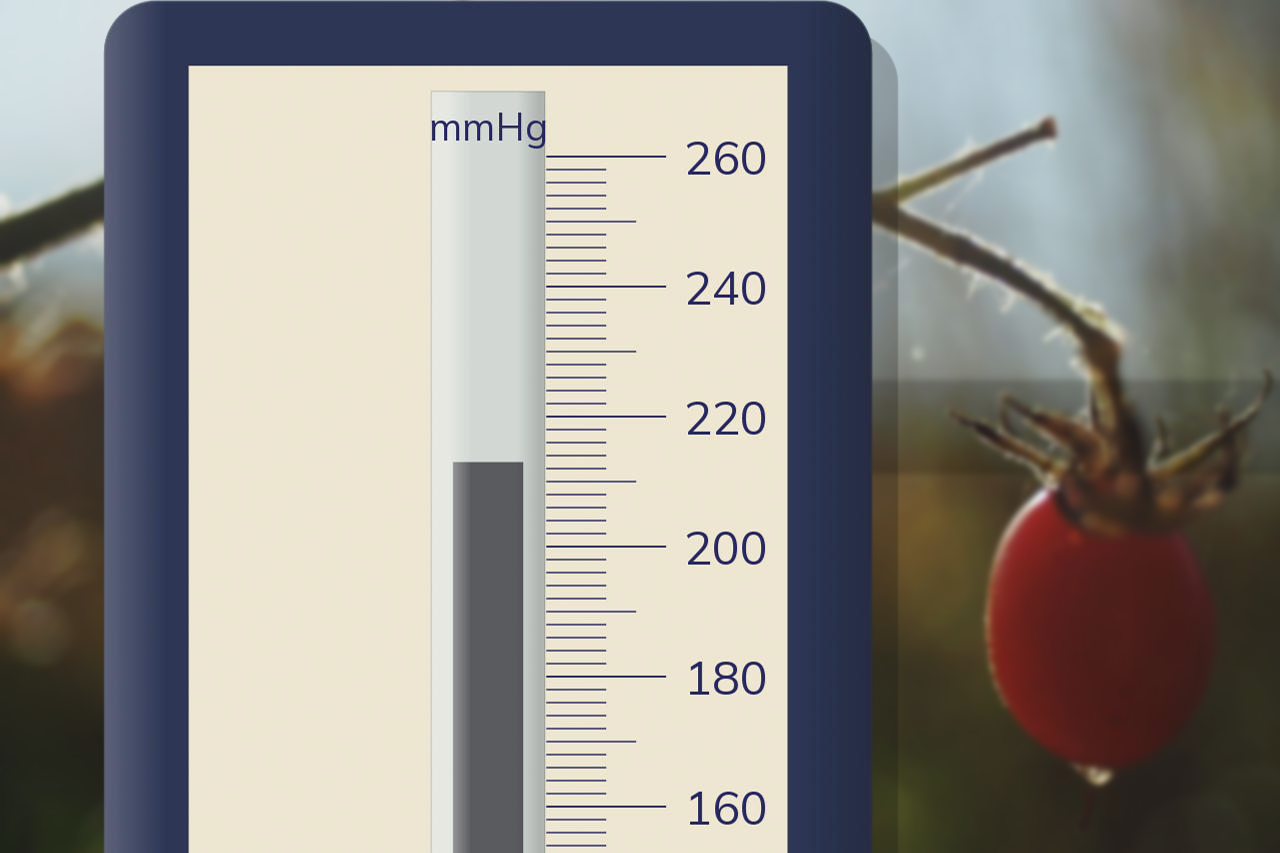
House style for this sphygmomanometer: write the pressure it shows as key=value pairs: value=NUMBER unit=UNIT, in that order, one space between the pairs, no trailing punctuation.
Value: value=213 unit=mmHg
